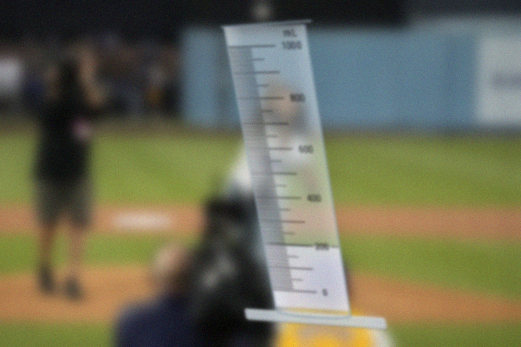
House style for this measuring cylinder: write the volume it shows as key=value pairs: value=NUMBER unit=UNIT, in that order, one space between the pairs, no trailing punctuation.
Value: value=200 unit=mL
